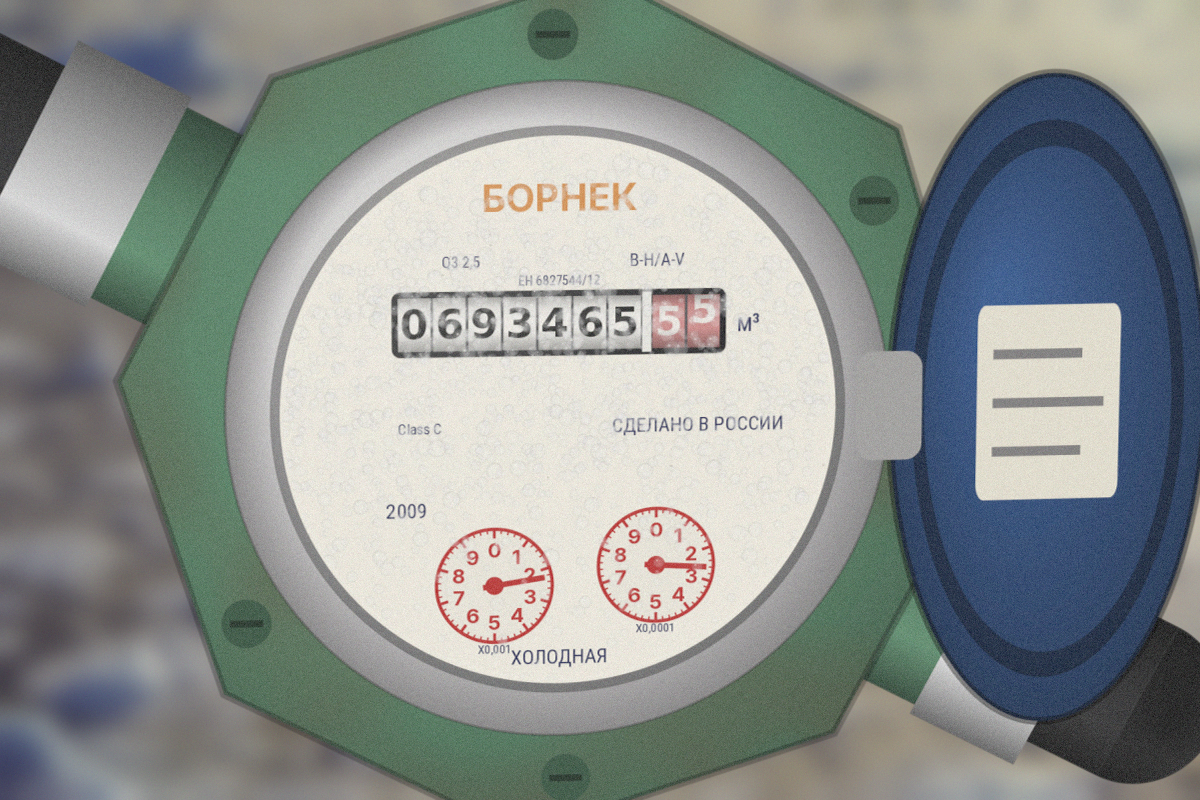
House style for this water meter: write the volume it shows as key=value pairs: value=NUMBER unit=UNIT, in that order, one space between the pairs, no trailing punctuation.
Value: value=693465.5522 unit=m³
